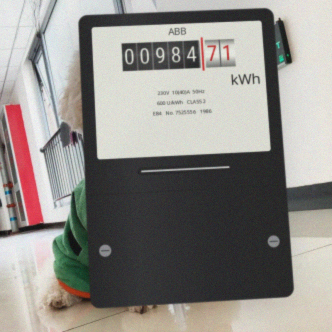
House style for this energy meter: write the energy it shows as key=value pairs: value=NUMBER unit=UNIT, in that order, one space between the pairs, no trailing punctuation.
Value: value=984.71 unit=kWh
